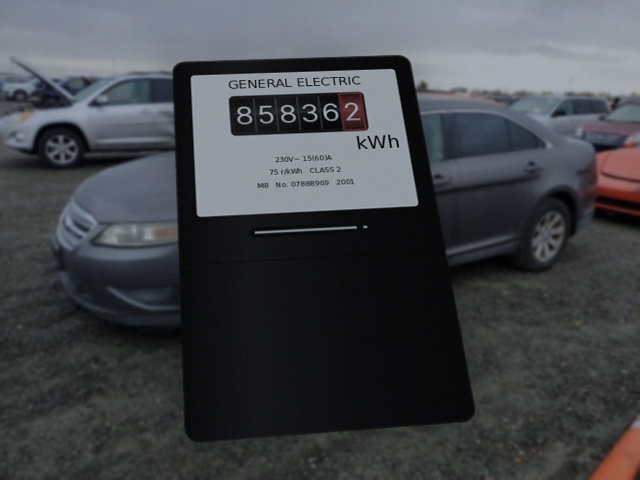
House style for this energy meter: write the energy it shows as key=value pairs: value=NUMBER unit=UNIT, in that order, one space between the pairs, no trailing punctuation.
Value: value=85836.2 unit=kWh
